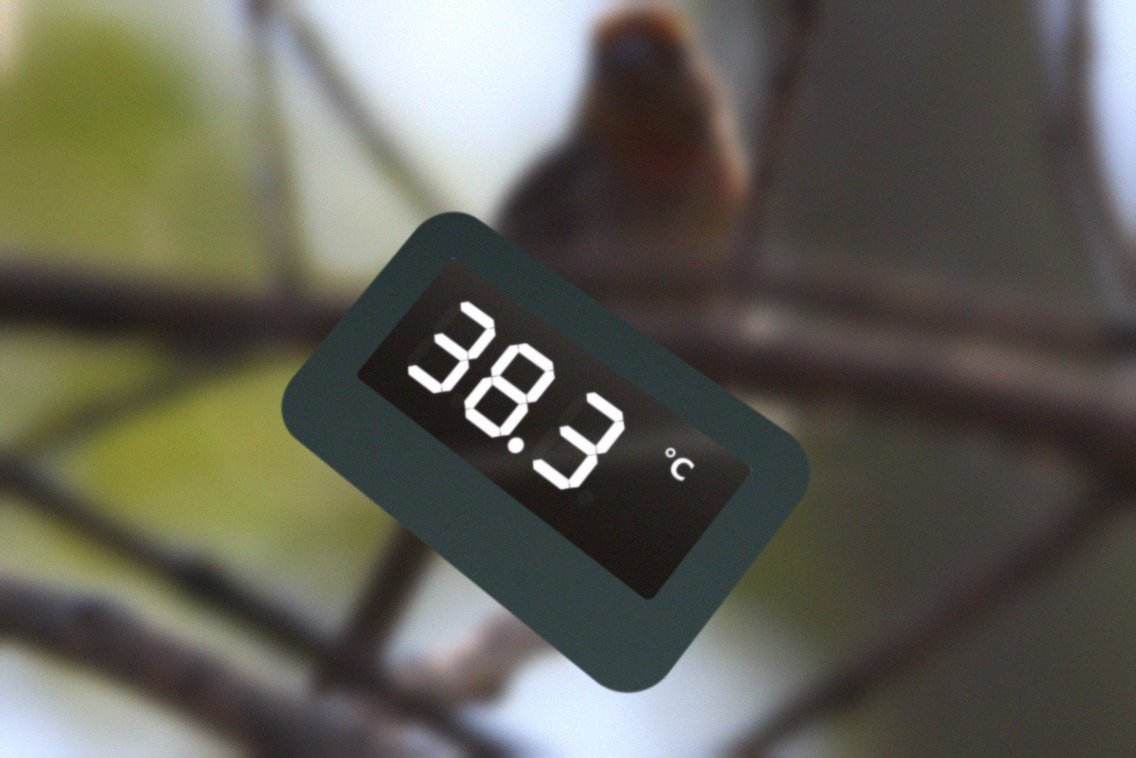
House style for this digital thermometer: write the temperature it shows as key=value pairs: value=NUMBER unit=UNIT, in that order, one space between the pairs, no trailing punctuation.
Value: value=38.3 unit=°C
